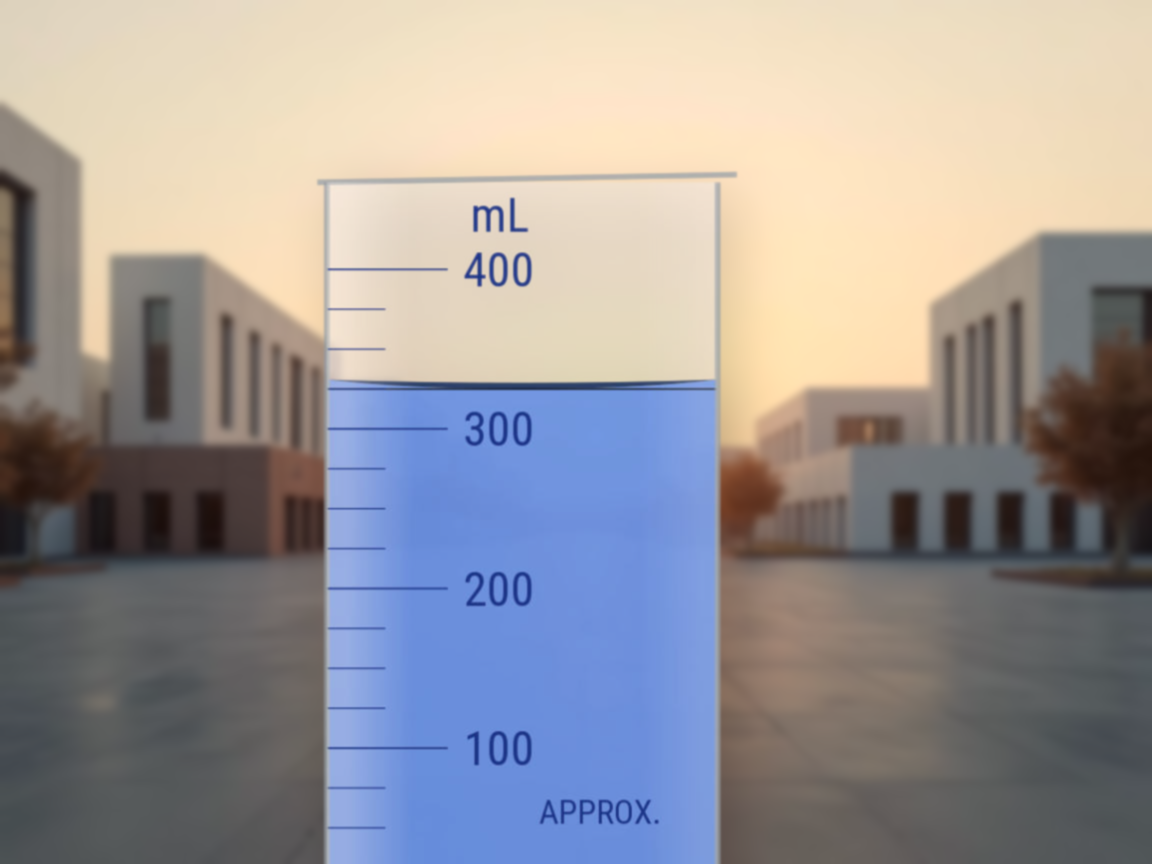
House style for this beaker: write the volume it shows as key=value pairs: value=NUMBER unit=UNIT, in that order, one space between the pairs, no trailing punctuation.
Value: value=325 unit=mL
